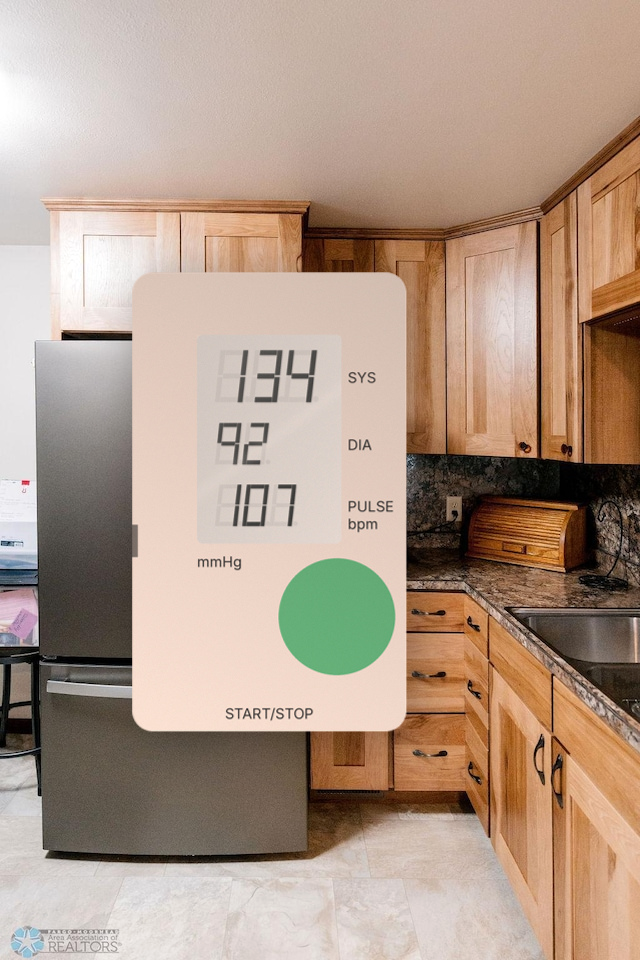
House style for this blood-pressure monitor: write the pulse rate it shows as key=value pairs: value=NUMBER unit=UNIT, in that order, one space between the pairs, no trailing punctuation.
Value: value=107 unit=bpm
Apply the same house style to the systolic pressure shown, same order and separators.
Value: value=134 unit=mmHg
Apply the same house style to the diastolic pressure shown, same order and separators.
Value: value=92 unit=mmHg
